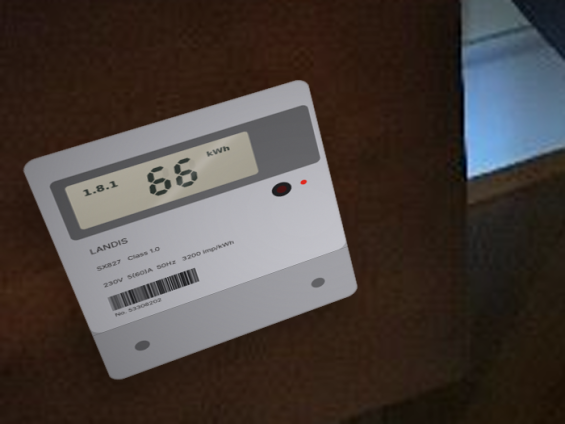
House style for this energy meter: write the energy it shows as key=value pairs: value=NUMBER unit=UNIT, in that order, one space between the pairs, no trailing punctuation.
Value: value=66 unit=kWh
